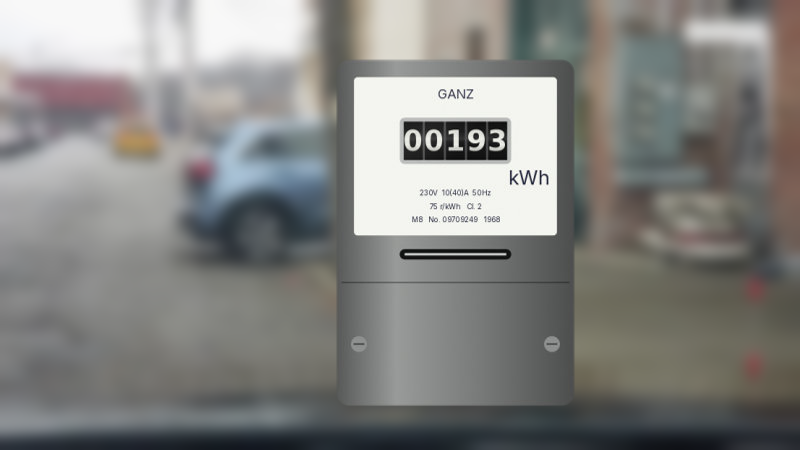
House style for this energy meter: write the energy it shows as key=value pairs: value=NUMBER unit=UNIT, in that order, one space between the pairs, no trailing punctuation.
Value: value=193 unit=kWh
